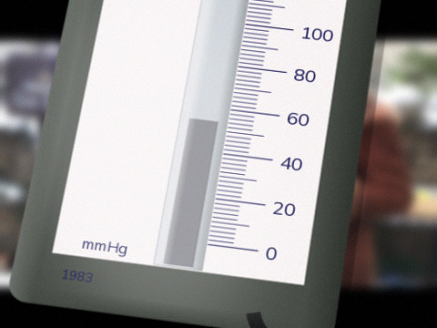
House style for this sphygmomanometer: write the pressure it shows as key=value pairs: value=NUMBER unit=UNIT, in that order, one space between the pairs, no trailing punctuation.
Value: value=54 unit=mmHg
